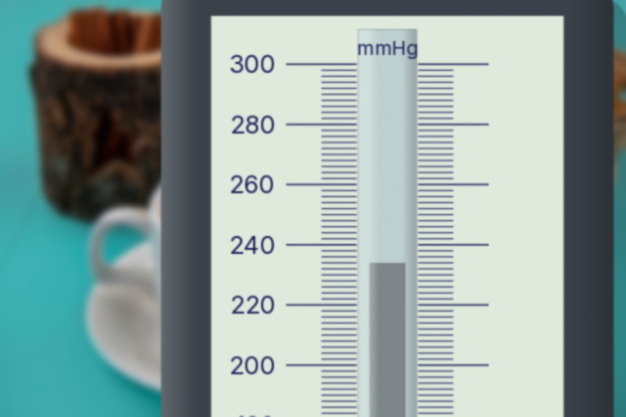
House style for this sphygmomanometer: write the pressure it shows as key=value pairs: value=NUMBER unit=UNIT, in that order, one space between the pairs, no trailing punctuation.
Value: value=234 unit=mmHg
